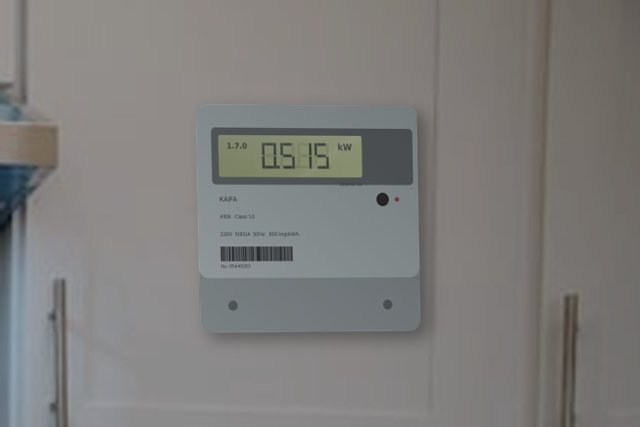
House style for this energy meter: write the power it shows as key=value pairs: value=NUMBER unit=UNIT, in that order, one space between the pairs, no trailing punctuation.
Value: value=0.515 unit=kW
